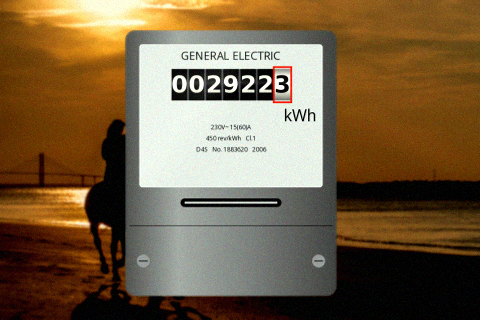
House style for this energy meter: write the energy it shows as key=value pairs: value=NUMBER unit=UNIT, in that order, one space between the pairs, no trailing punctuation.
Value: value=2922.3 unit=kWh
